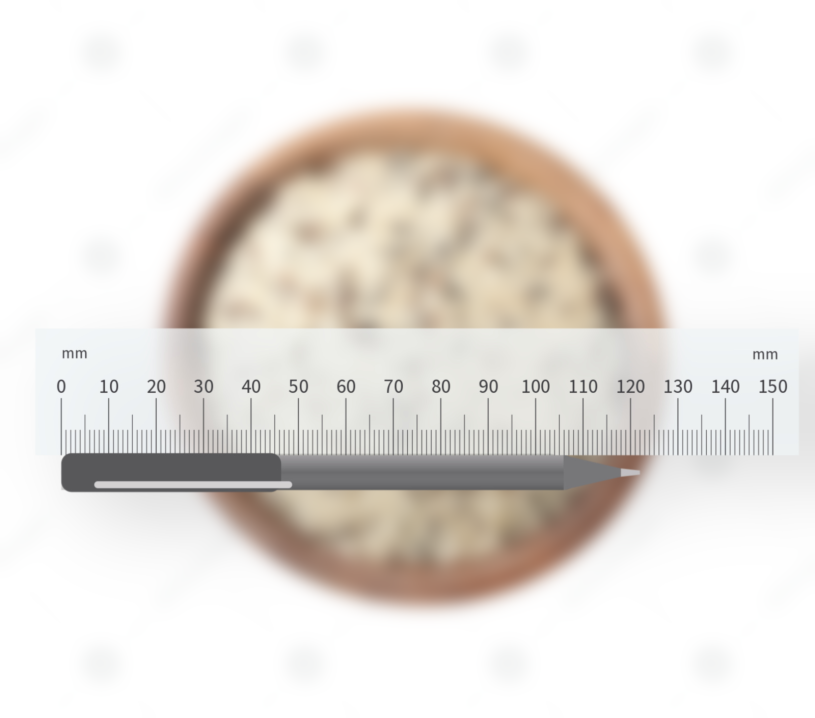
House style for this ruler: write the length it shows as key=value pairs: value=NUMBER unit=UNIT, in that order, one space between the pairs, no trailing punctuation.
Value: value=122 unit=mm
